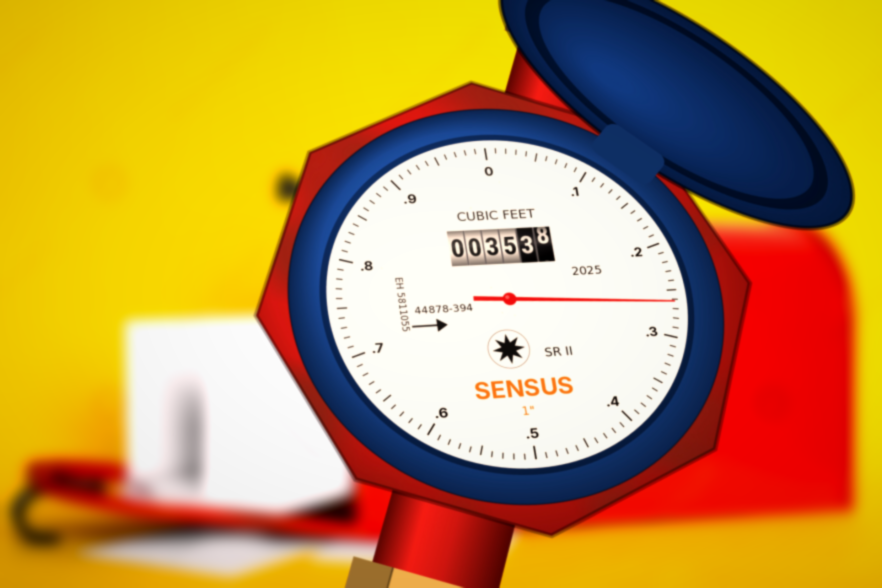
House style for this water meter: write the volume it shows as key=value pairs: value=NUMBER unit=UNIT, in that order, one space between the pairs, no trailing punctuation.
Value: value=3538.26 unit=ft³
